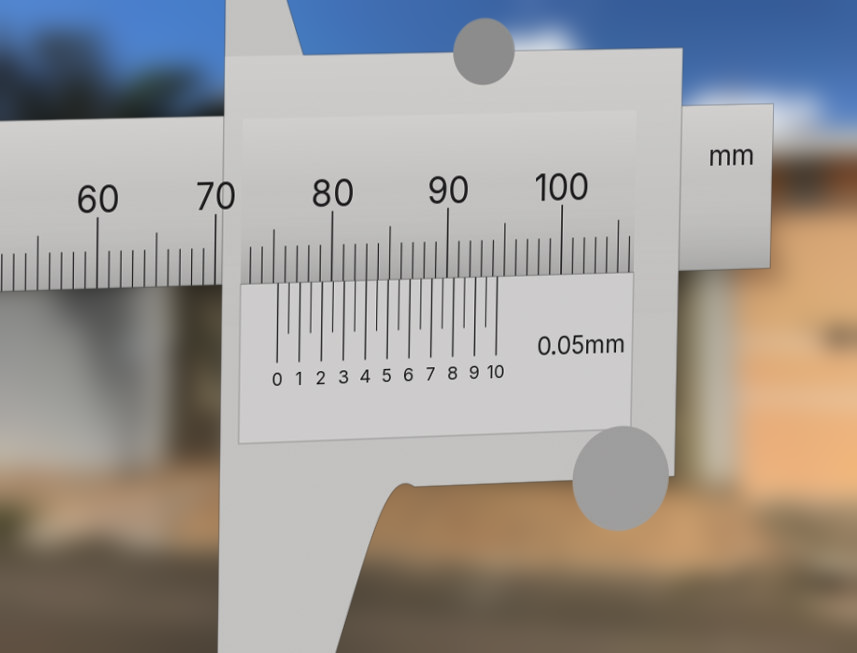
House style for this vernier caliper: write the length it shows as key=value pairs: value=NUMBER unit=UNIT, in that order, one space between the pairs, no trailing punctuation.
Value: value=75.4 unit=mm
